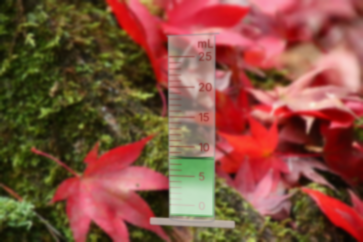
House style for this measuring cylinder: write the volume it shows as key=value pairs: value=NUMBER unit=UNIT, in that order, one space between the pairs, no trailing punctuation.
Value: value=8 unit=mL
